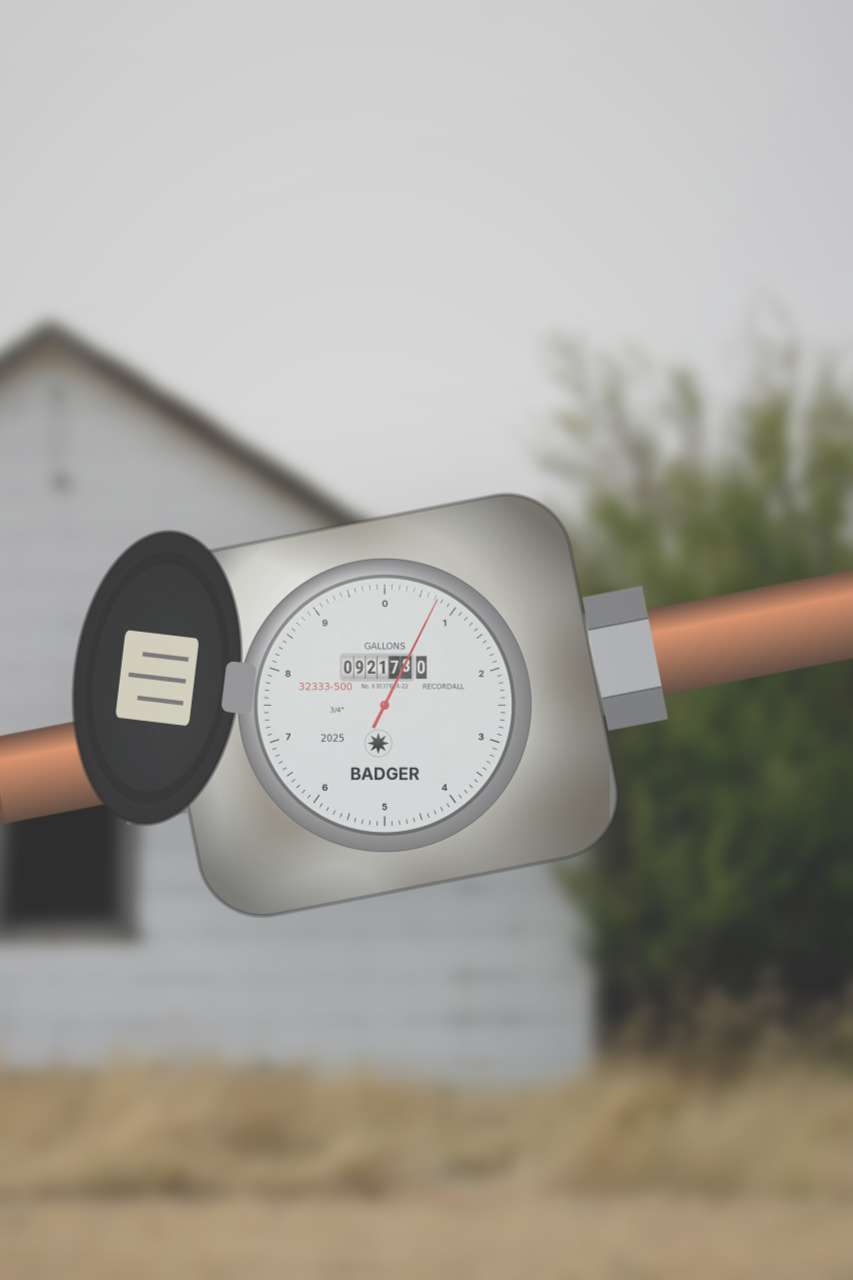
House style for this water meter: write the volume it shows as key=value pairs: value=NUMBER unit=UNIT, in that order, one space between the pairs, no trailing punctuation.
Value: value=921780.7 unit=gal
